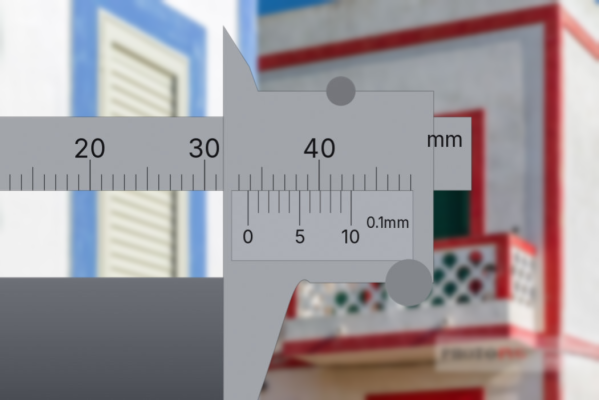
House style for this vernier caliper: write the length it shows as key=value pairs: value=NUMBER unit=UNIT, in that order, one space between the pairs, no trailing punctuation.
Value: value=33.8 unit=mm
